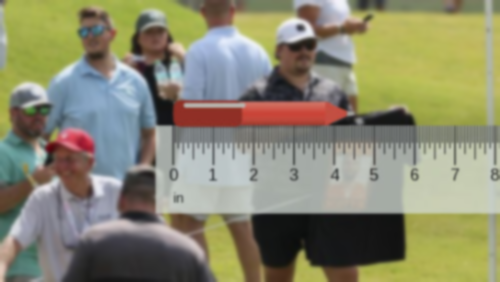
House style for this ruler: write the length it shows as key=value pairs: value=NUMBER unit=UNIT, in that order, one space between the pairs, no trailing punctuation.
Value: value=4.5 unit=in
